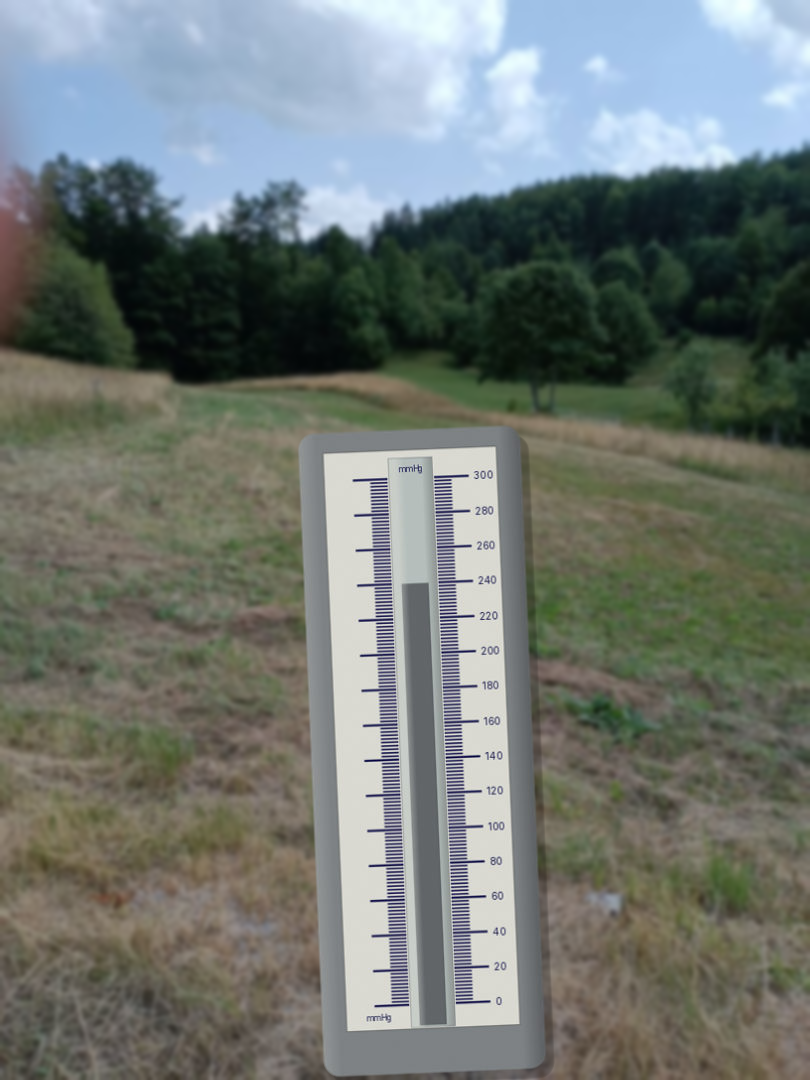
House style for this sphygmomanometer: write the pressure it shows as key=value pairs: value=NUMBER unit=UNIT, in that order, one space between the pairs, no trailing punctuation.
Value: value=240 unit=mmHg
